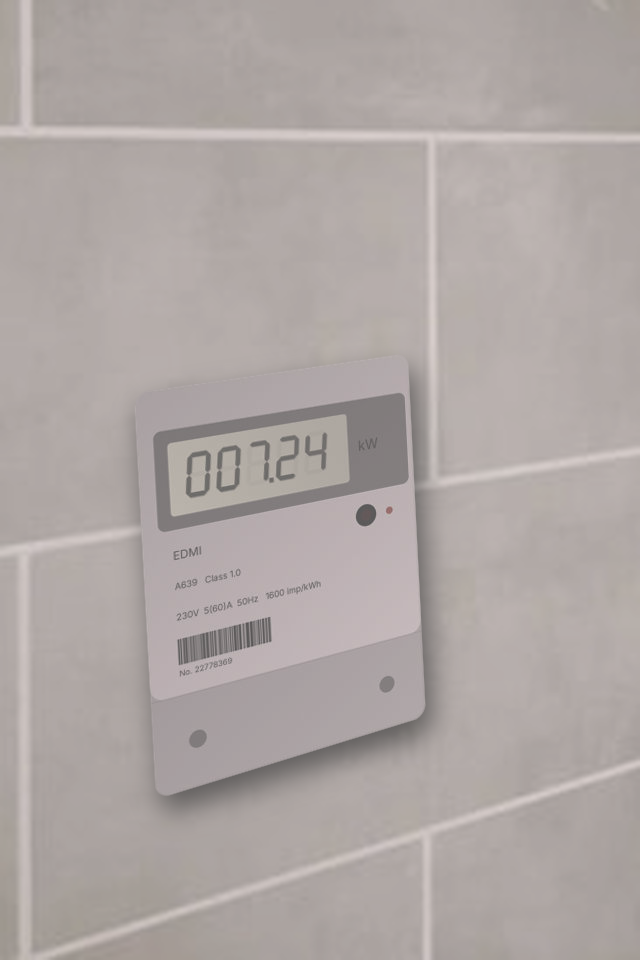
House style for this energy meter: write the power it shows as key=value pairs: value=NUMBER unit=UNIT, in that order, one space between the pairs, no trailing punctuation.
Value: value=7.24 unit=kW
